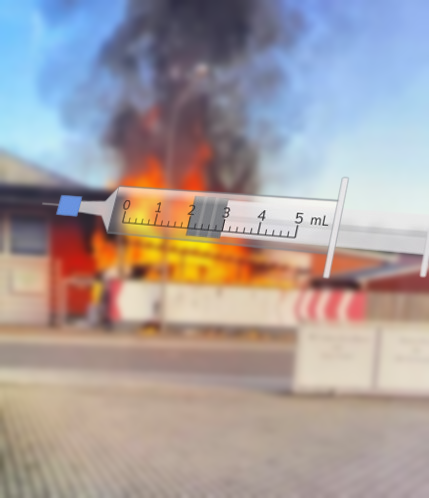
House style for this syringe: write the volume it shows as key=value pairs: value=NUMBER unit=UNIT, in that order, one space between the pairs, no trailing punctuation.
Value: value=2 unit=mL
